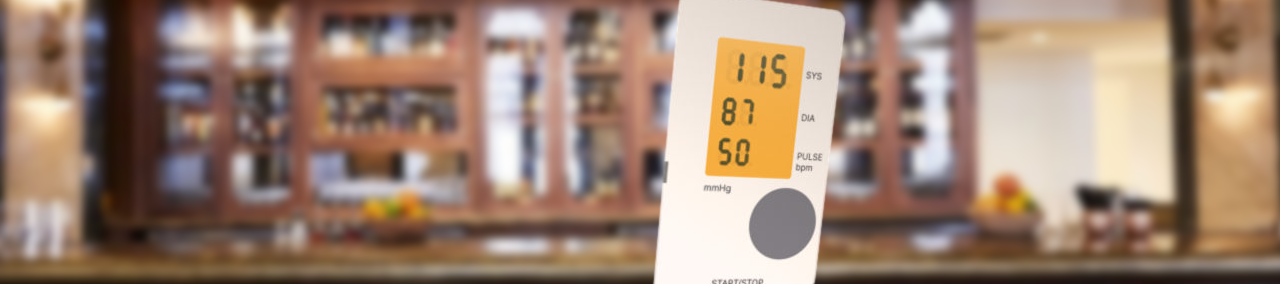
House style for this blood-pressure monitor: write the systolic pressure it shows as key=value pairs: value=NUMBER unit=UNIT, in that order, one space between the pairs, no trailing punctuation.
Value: value=115 unit=mmHg
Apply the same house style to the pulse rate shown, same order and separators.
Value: value=50 unit=bpm
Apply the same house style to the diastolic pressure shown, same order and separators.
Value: value=87 unit=mmHg
